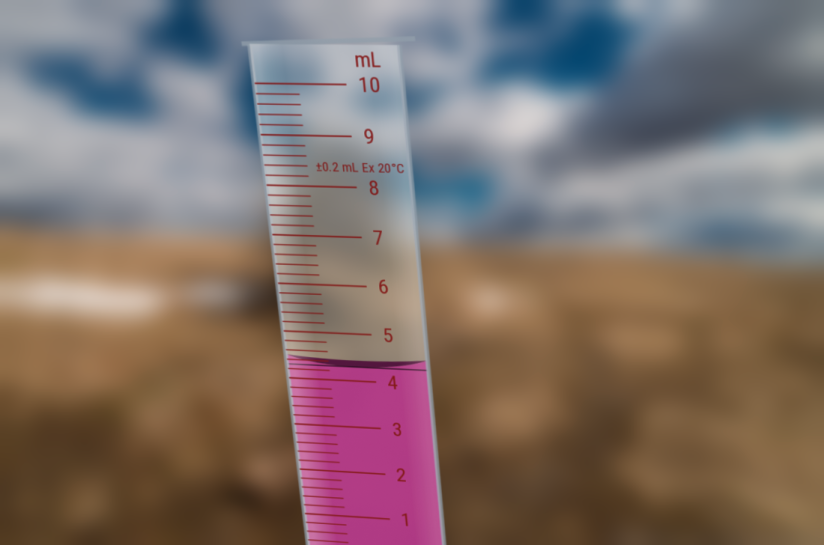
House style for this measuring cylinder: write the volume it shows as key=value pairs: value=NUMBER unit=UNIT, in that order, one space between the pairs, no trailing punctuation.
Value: value=4.3 unit=mL
